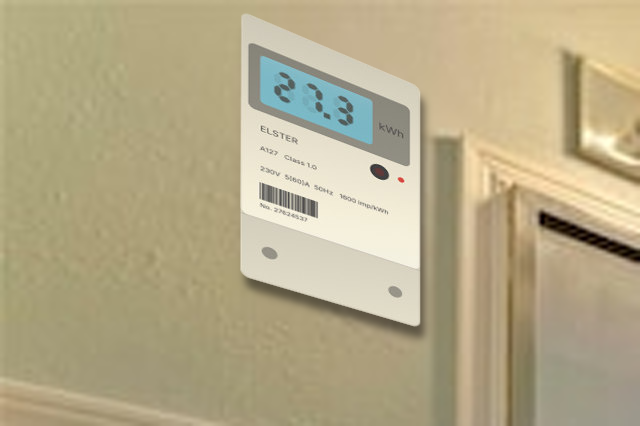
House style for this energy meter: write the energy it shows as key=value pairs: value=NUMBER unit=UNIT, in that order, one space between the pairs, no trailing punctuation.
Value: value=27.3 unit=kWh
